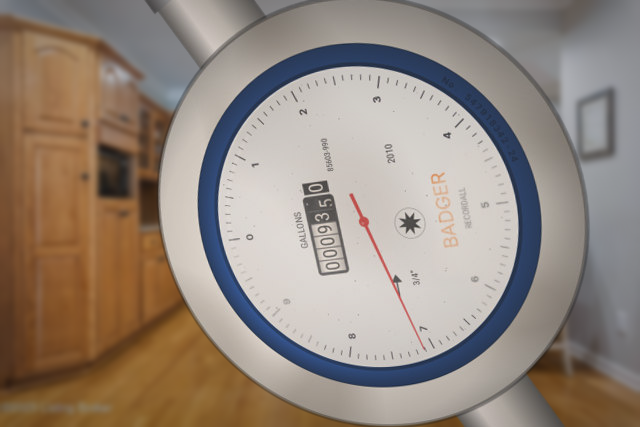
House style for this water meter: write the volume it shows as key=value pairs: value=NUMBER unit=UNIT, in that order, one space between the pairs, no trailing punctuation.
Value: value=9347.1 unit=gal
